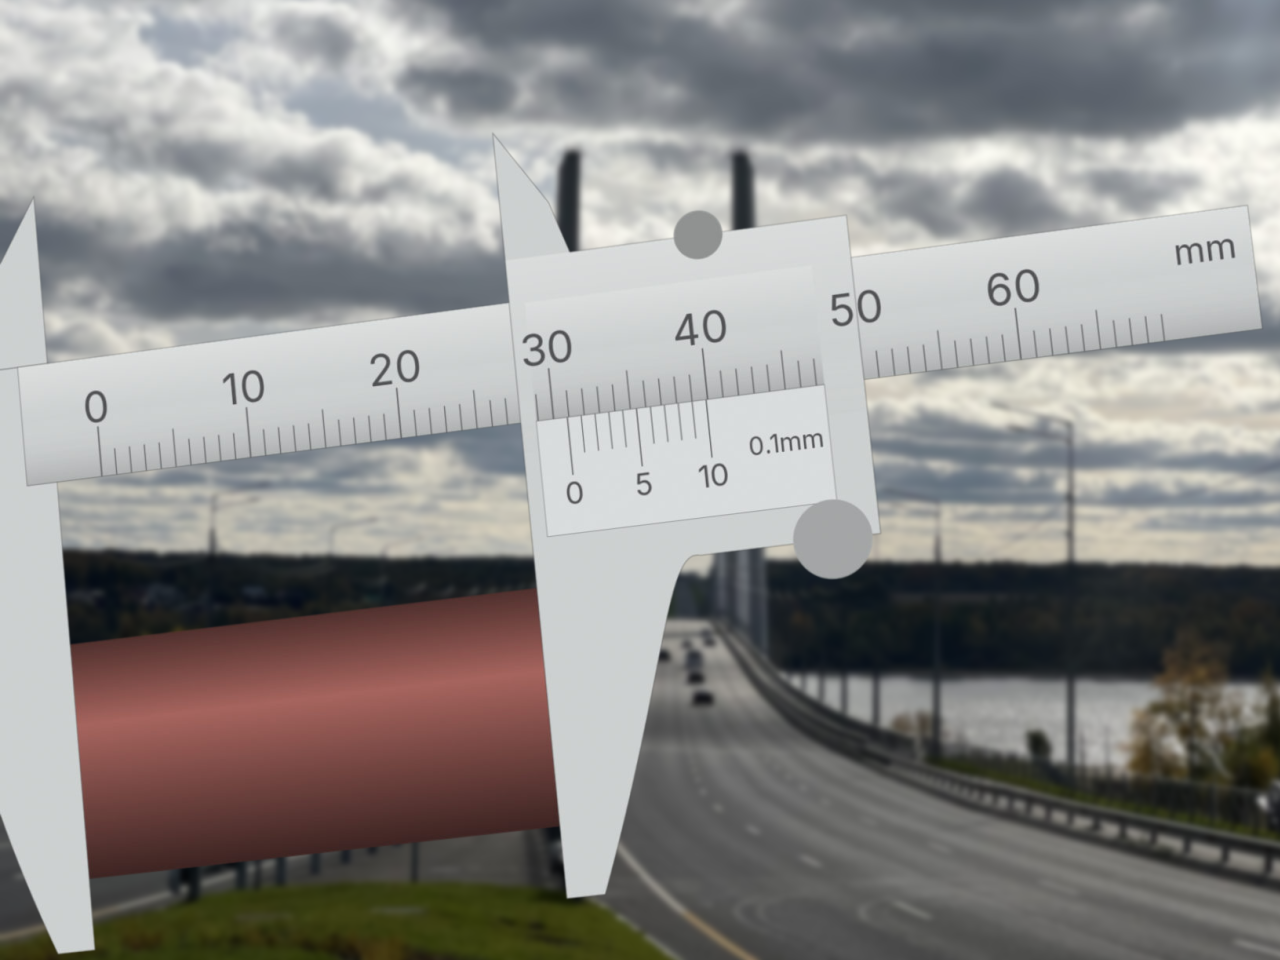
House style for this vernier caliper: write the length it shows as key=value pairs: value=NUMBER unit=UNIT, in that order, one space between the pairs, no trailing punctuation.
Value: value=30.9 unit=mm
